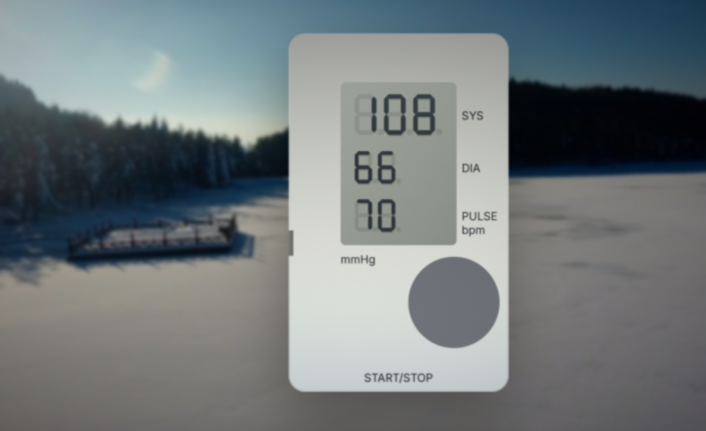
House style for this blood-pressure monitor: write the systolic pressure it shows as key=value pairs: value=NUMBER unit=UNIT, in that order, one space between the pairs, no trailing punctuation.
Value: value=108 unit=mmHg
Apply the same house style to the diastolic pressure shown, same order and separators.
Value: value=66 unit=mmHg
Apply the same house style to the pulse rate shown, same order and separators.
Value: value=70 unit=bpm
